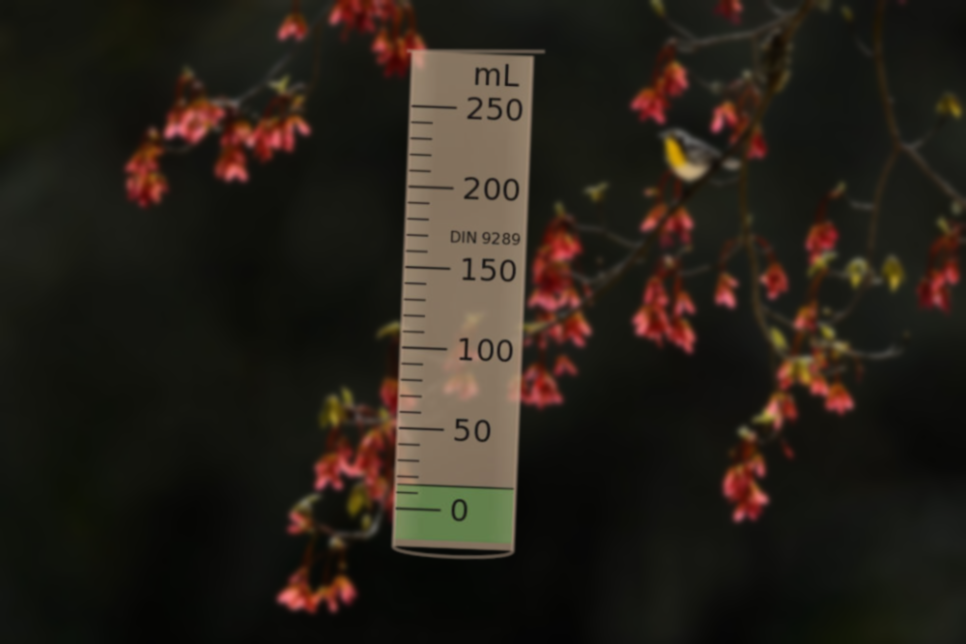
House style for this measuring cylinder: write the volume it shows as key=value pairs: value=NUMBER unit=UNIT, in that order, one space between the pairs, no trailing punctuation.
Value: value=15 unit=mL
